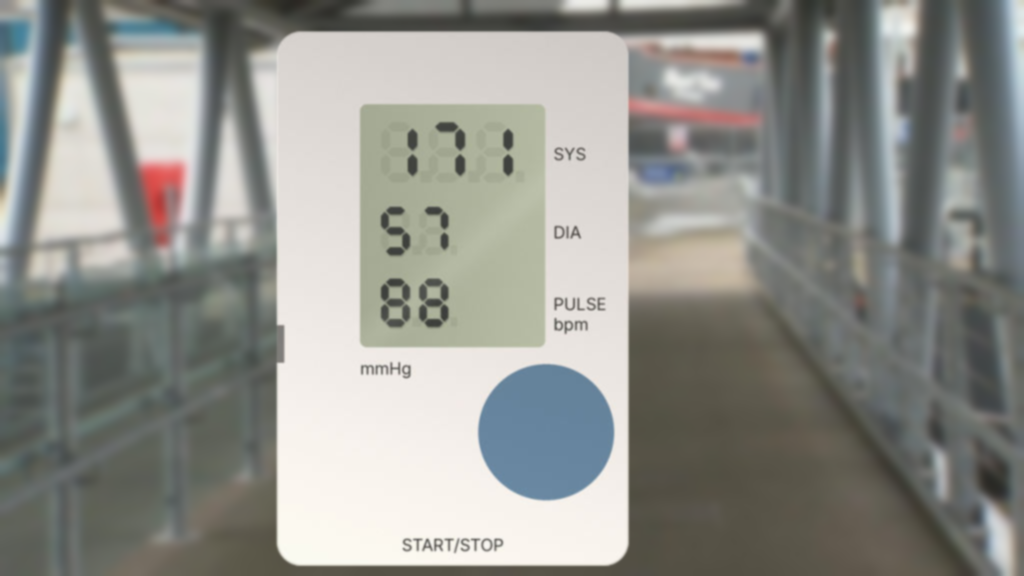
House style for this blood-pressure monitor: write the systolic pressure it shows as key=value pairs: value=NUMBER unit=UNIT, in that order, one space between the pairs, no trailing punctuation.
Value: value=171 unit=mmHg
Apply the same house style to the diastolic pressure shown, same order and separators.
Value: value=57 unit=mmHg
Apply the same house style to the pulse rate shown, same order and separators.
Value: value=88 unit=bpm
